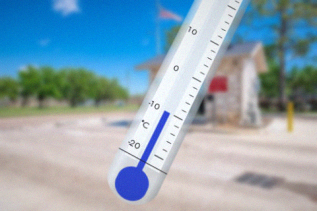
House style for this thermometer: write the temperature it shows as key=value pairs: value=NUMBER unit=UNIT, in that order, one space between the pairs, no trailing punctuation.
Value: value=-10 unit=°C
